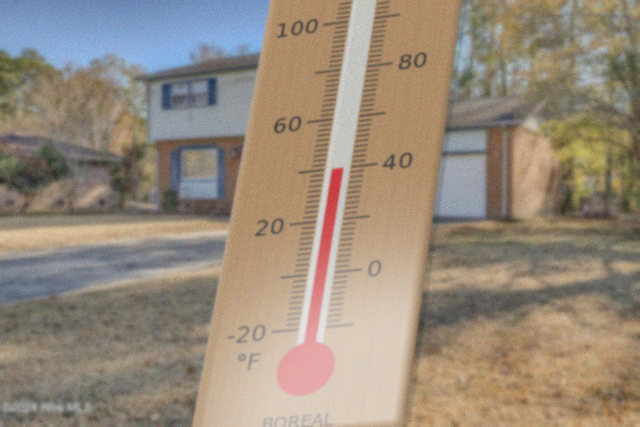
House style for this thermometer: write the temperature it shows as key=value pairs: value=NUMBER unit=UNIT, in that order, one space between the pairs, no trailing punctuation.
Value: value=40 unit=°F
